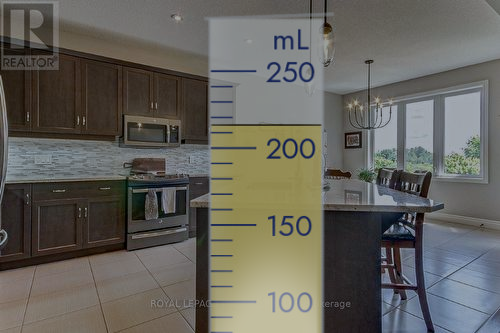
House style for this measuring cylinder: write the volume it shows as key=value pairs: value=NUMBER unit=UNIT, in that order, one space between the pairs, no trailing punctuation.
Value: value=215 unit=mL
